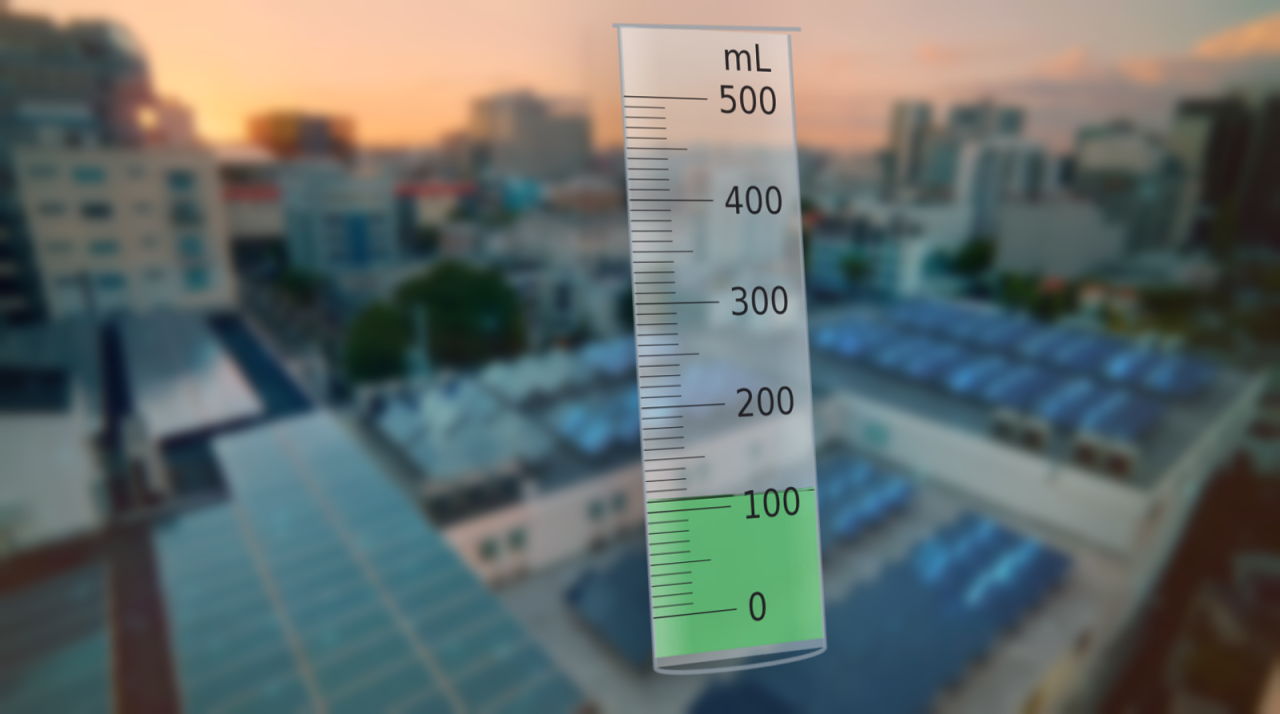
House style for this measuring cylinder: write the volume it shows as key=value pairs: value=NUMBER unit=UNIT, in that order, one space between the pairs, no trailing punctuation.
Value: value=110 unit=mL
